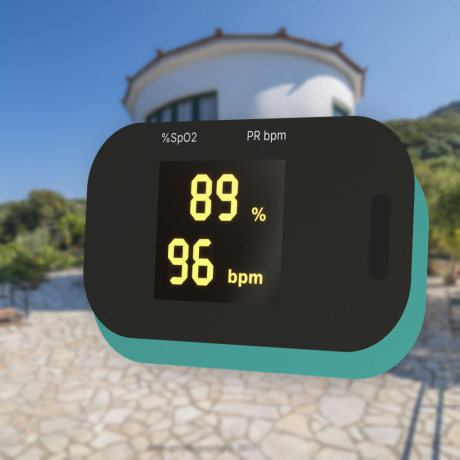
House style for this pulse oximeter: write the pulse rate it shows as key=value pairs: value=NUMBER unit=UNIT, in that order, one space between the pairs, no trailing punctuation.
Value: value=96 unit=bpm
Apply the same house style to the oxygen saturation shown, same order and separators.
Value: value=89 unit=%
